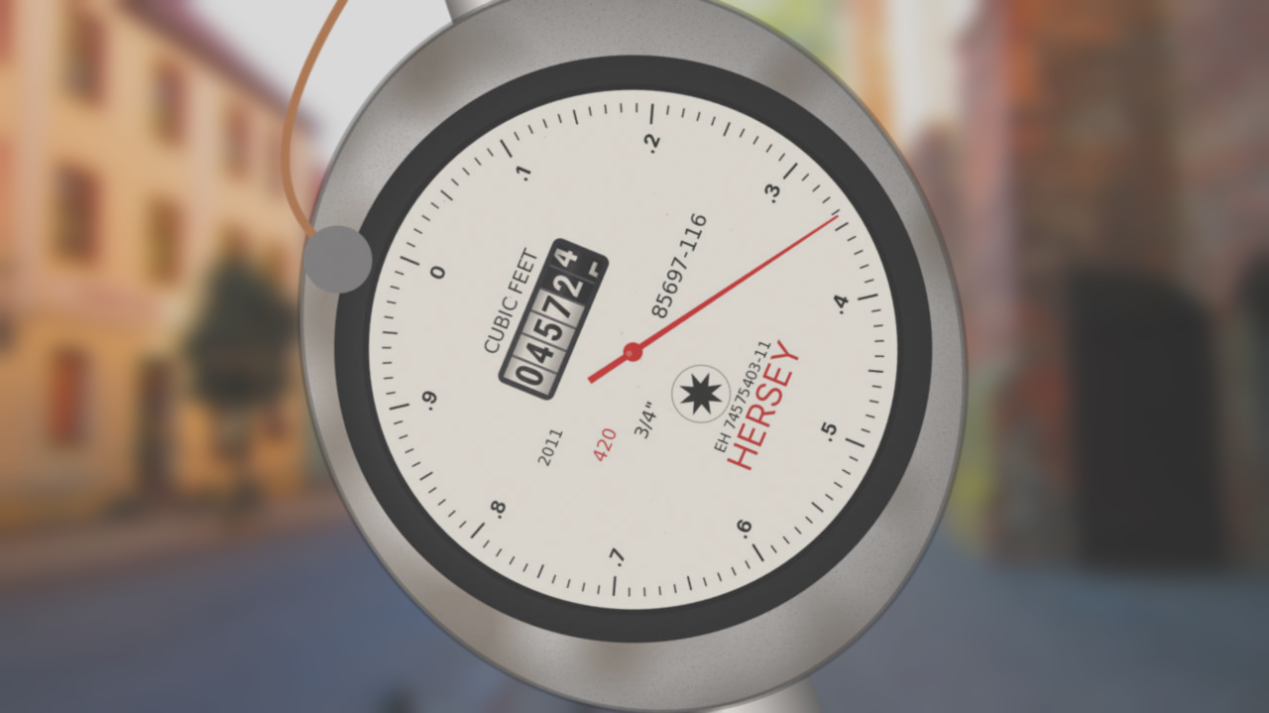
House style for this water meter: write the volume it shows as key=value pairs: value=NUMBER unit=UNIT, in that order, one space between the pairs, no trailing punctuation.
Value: value=45724.34 unit=ft³
